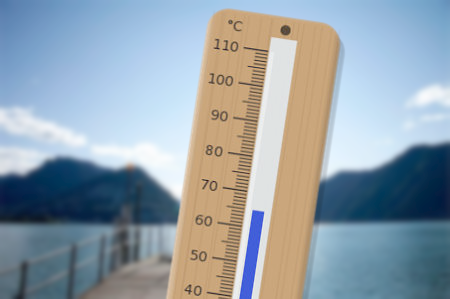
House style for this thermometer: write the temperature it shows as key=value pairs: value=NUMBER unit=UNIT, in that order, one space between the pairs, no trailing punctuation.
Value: value=65 unit=°C
